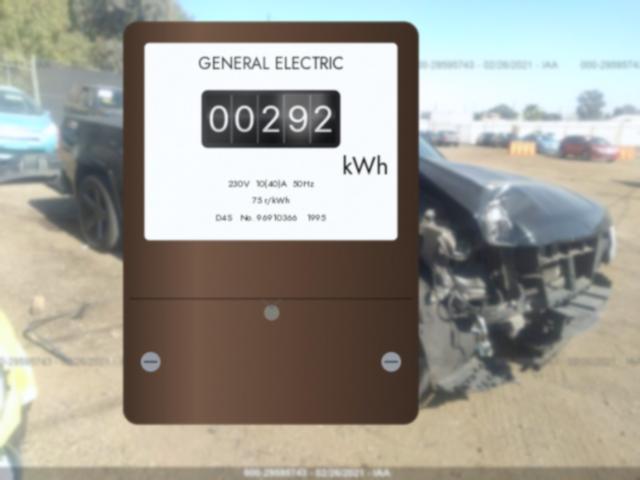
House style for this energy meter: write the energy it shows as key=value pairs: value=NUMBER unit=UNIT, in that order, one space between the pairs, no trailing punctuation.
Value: value=292 unit=kWh
